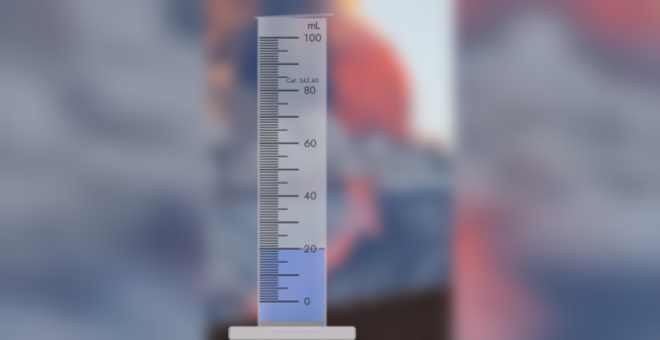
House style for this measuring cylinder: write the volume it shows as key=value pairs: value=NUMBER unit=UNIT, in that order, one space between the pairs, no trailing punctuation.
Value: value=20 unit=mL
